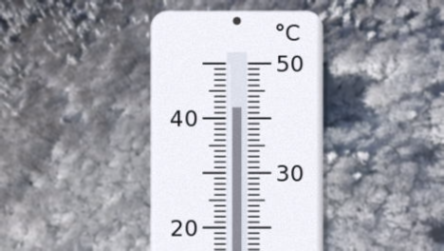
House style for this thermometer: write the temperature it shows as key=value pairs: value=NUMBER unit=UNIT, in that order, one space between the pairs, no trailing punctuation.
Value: value=42 unit=°C
